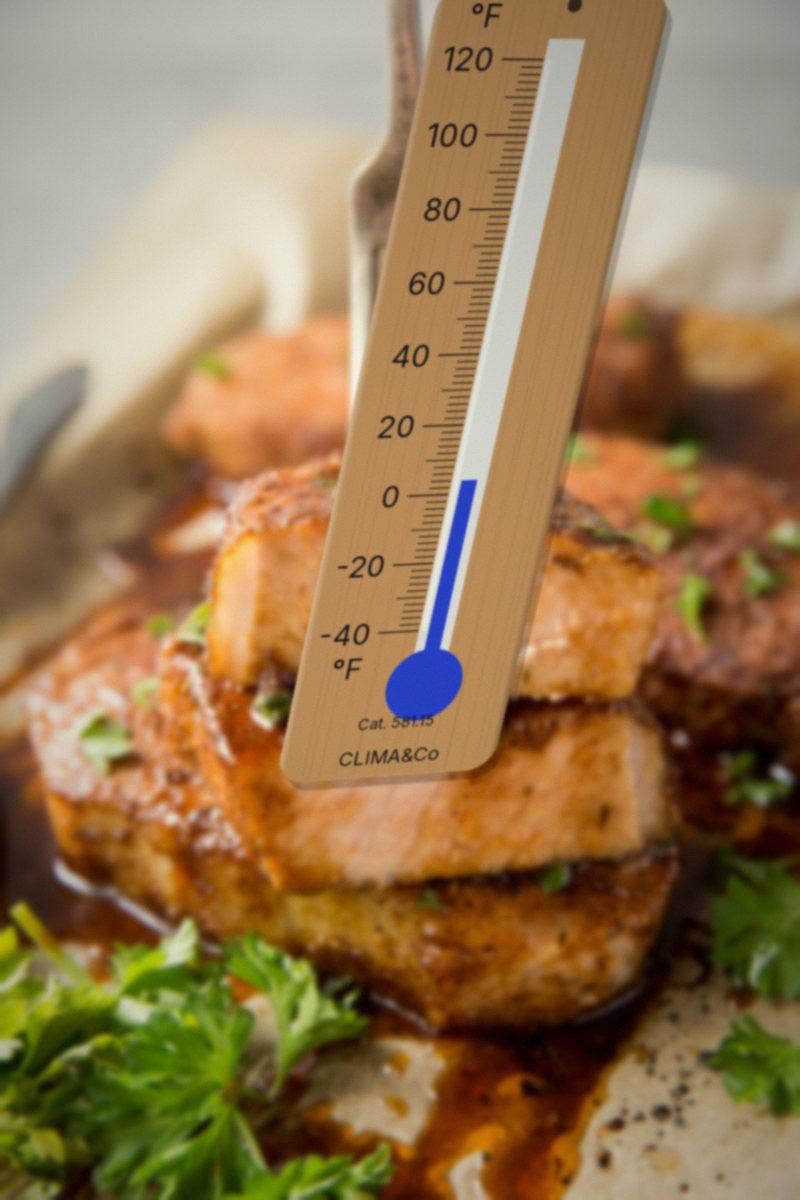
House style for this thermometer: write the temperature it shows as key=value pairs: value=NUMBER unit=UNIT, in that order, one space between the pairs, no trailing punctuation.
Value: value=4 unit=°F
